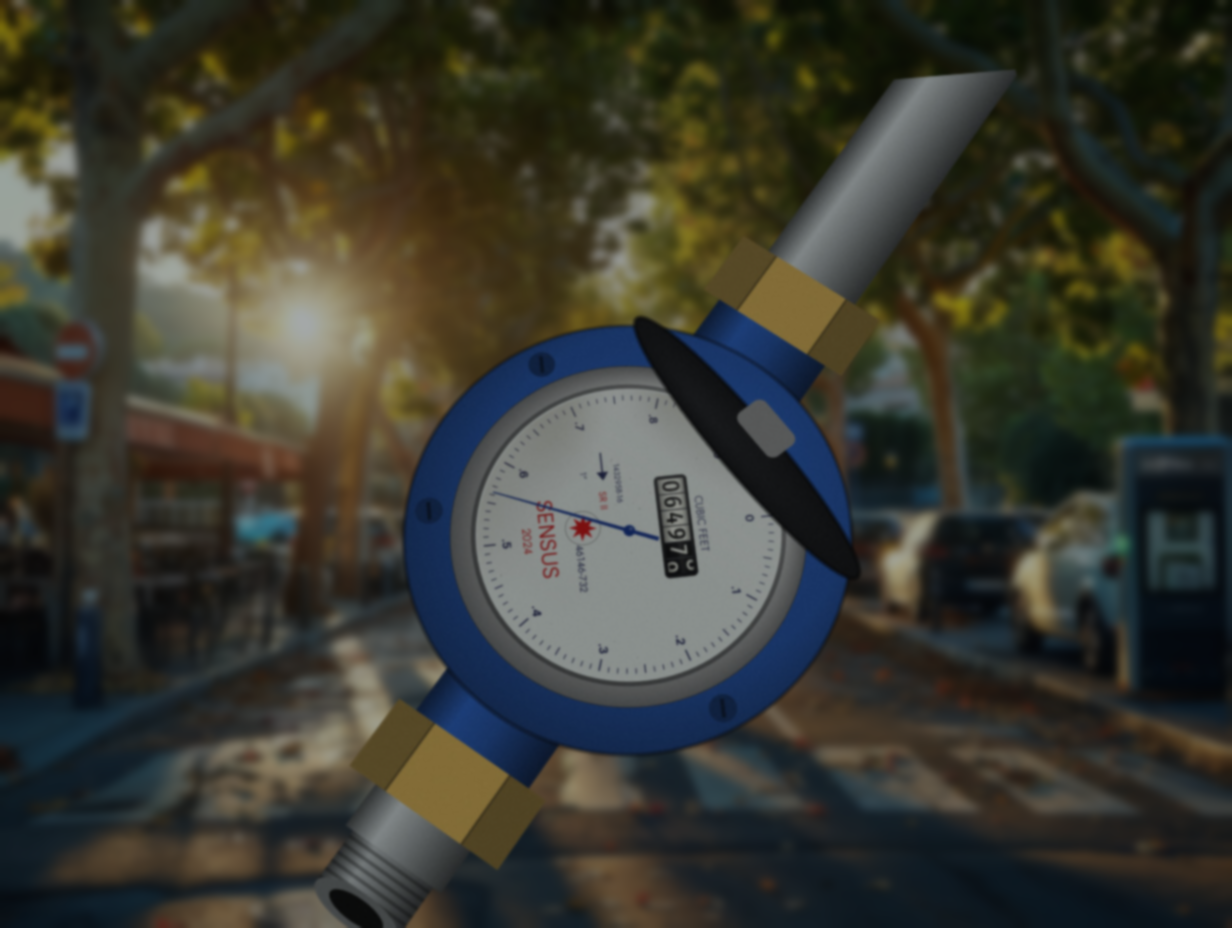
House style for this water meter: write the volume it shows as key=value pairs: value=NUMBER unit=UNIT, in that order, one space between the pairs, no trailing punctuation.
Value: value=64978.56 unit=ft³
